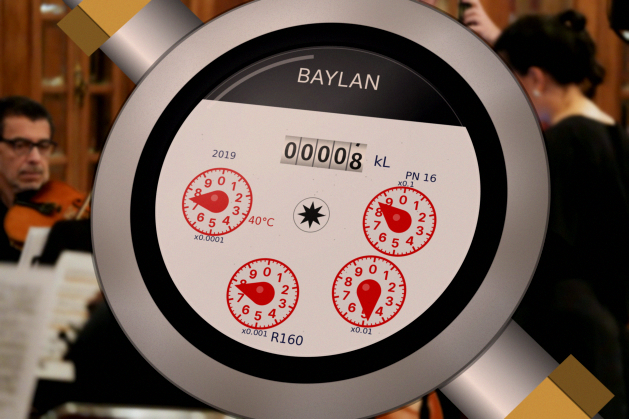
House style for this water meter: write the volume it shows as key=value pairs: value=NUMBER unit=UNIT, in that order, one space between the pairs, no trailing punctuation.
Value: value=7.8477 unit=kL
